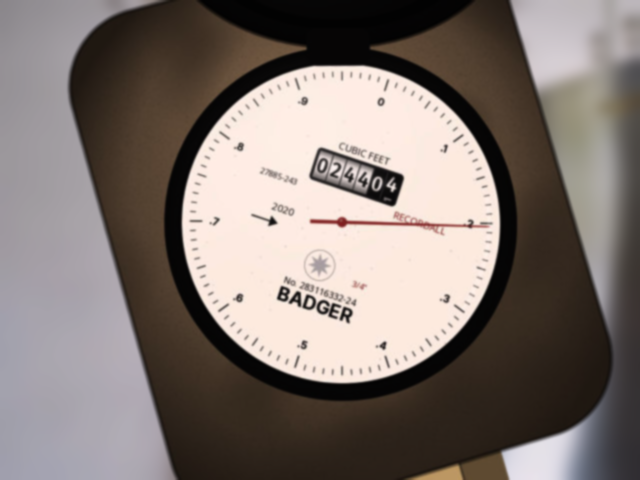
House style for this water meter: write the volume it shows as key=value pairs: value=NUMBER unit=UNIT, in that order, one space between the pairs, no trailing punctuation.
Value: value=24404.20 unit=ft³
